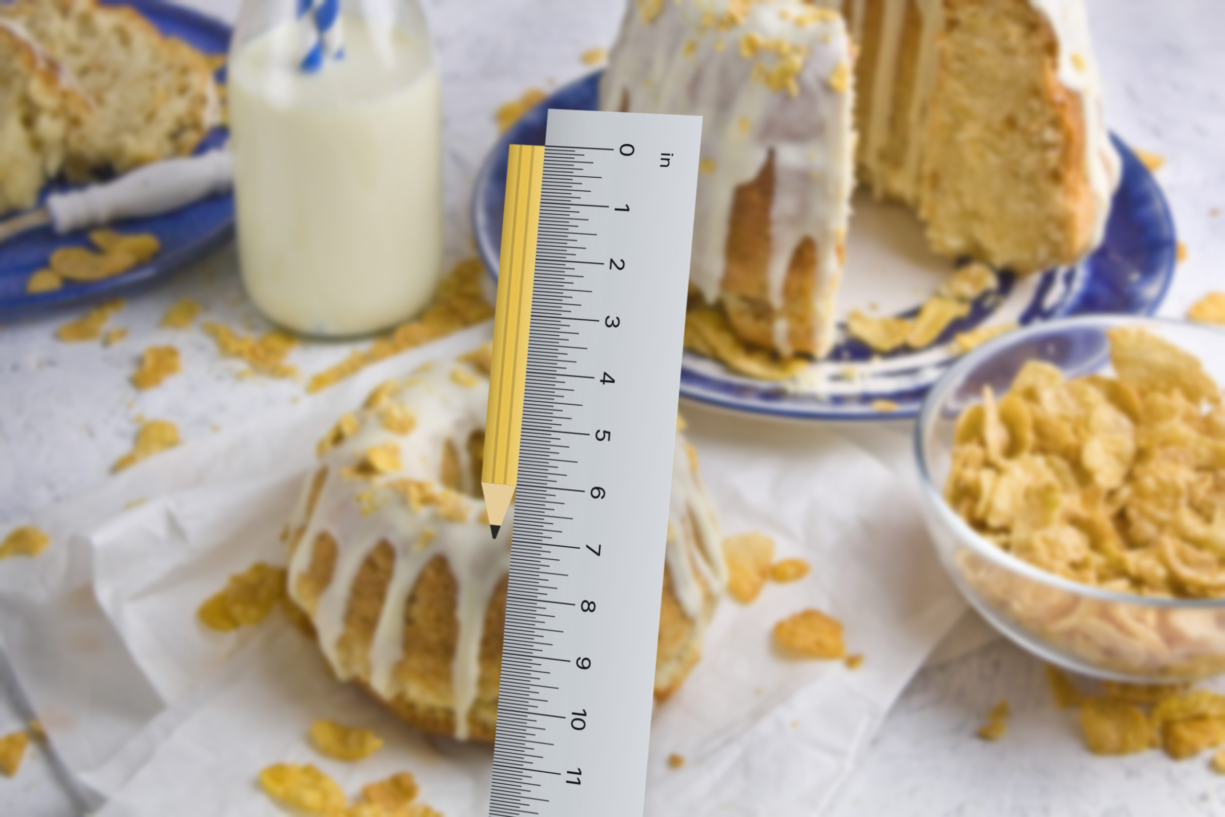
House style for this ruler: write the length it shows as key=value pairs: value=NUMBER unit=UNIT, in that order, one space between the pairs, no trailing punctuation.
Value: value=7 unit=in
